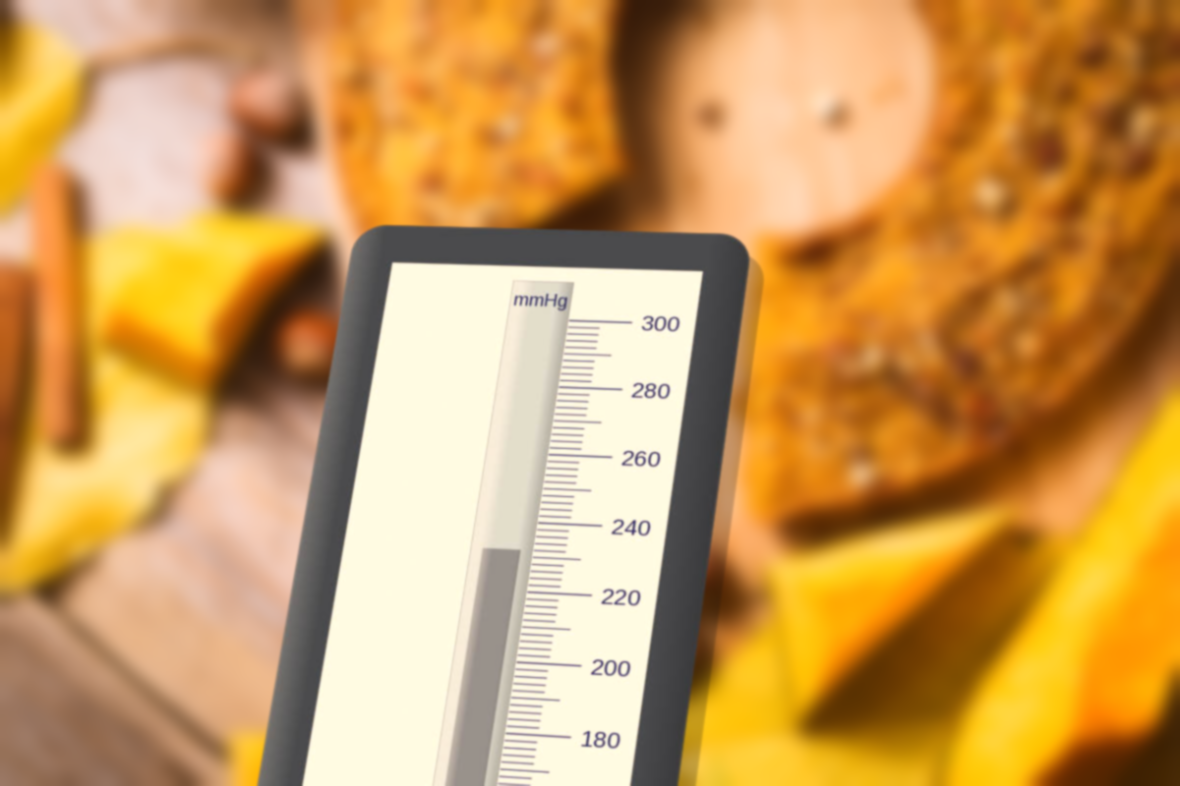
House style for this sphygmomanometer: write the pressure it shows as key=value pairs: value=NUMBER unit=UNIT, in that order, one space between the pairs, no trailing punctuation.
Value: value=232 unit=mmHg
